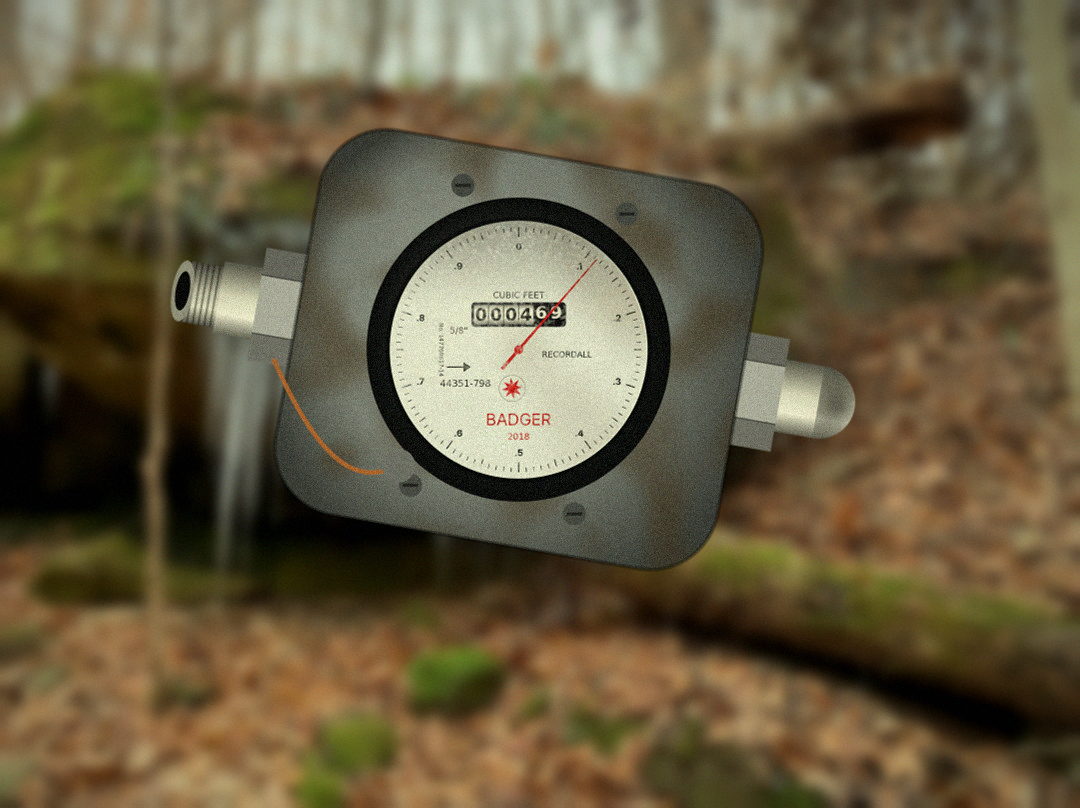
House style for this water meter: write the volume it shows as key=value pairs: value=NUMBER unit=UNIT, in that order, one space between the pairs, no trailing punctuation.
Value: value=469.11 unit=ft³
